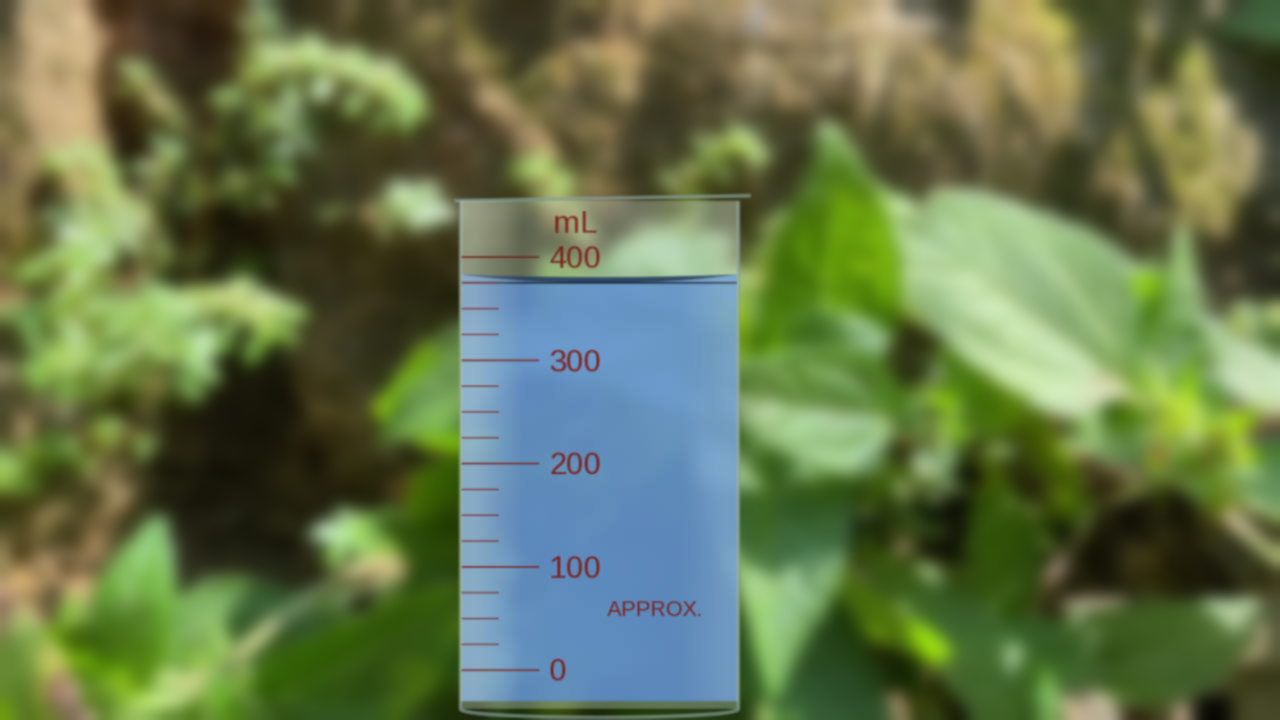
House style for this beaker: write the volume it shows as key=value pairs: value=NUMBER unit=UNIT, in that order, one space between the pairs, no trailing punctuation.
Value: value=375 unit=mL
